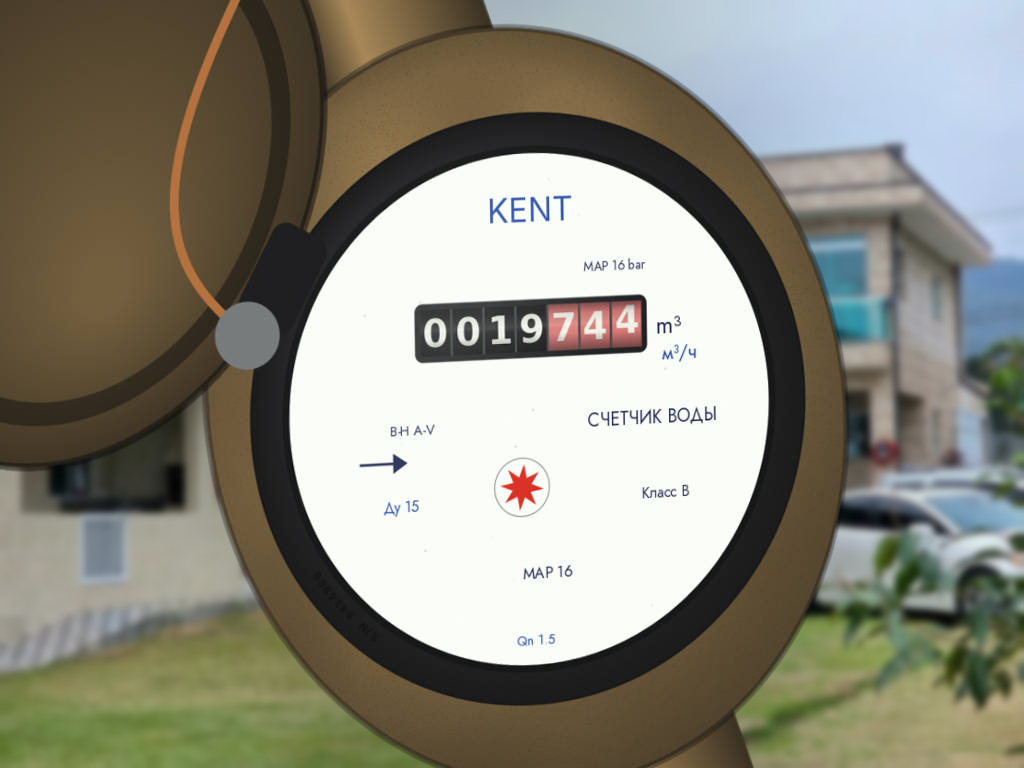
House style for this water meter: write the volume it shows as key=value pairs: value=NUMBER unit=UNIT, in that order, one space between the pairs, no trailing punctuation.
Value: value=19.744 unit=m³
